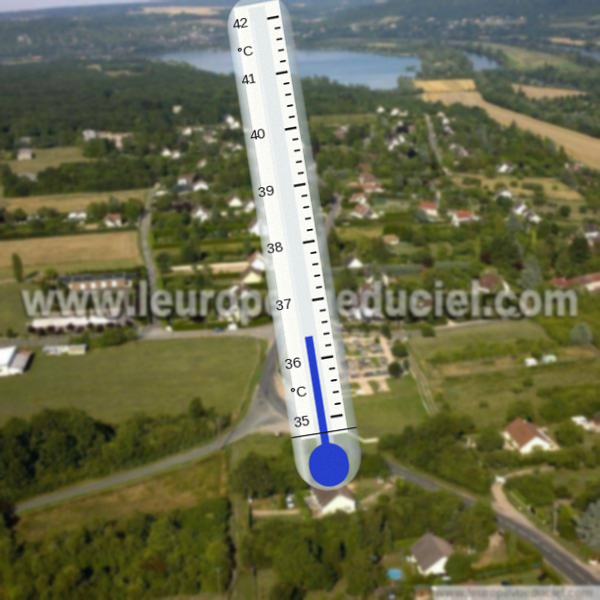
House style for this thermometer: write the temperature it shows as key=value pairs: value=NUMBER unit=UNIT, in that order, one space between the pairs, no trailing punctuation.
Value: value=36.4 unit=°C
